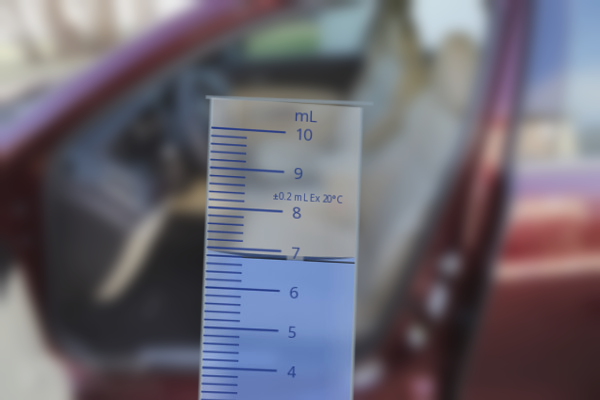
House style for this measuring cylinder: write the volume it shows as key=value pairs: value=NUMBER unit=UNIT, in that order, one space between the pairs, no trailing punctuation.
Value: value=6.8 unit=mL
